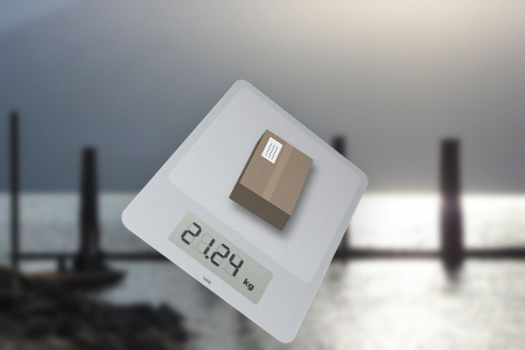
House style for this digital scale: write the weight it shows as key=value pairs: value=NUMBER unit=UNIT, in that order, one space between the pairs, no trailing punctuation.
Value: value=21.24 unit=kg
